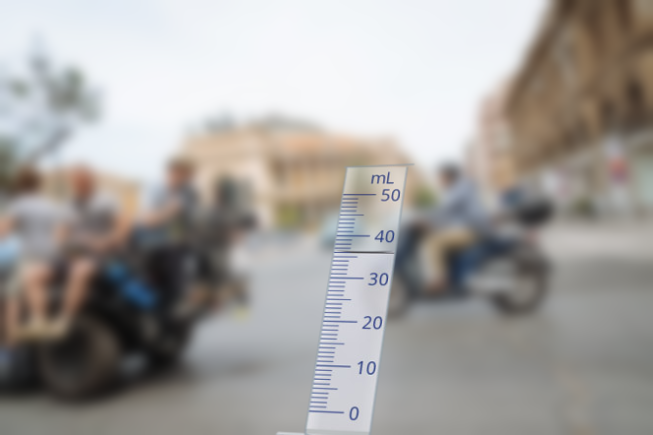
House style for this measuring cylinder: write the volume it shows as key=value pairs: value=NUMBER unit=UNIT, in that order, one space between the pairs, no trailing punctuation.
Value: value=36 unit=mL
